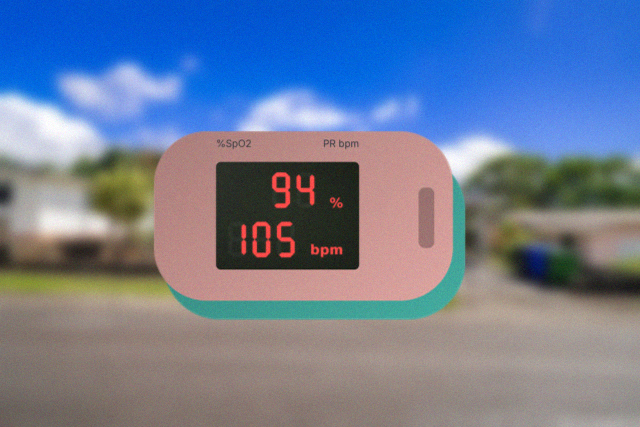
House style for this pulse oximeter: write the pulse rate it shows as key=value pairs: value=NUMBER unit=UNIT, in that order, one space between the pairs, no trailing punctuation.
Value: value=105 unit=bpm
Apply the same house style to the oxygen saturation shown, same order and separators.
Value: value=94 unit=%
